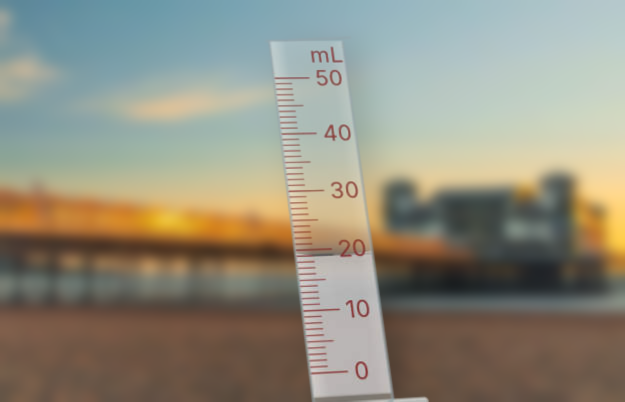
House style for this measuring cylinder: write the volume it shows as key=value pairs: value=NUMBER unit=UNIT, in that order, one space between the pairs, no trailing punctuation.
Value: value=19 unit=mL
